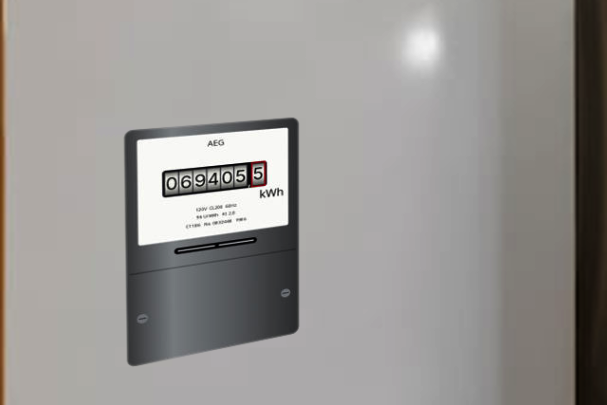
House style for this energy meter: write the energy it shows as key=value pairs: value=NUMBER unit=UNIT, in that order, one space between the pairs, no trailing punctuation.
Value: value=69405.5 unit=kWh
